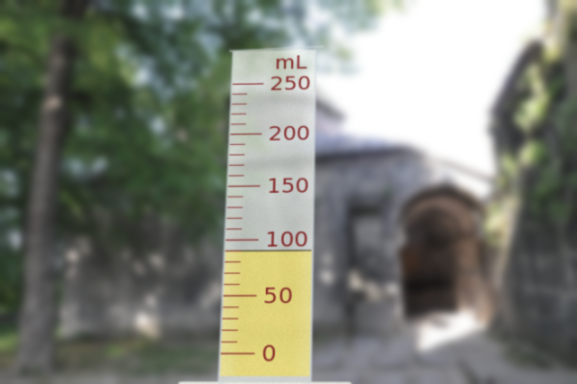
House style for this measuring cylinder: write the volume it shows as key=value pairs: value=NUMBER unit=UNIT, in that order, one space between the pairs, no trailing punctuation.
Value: value=90 unit=mL
